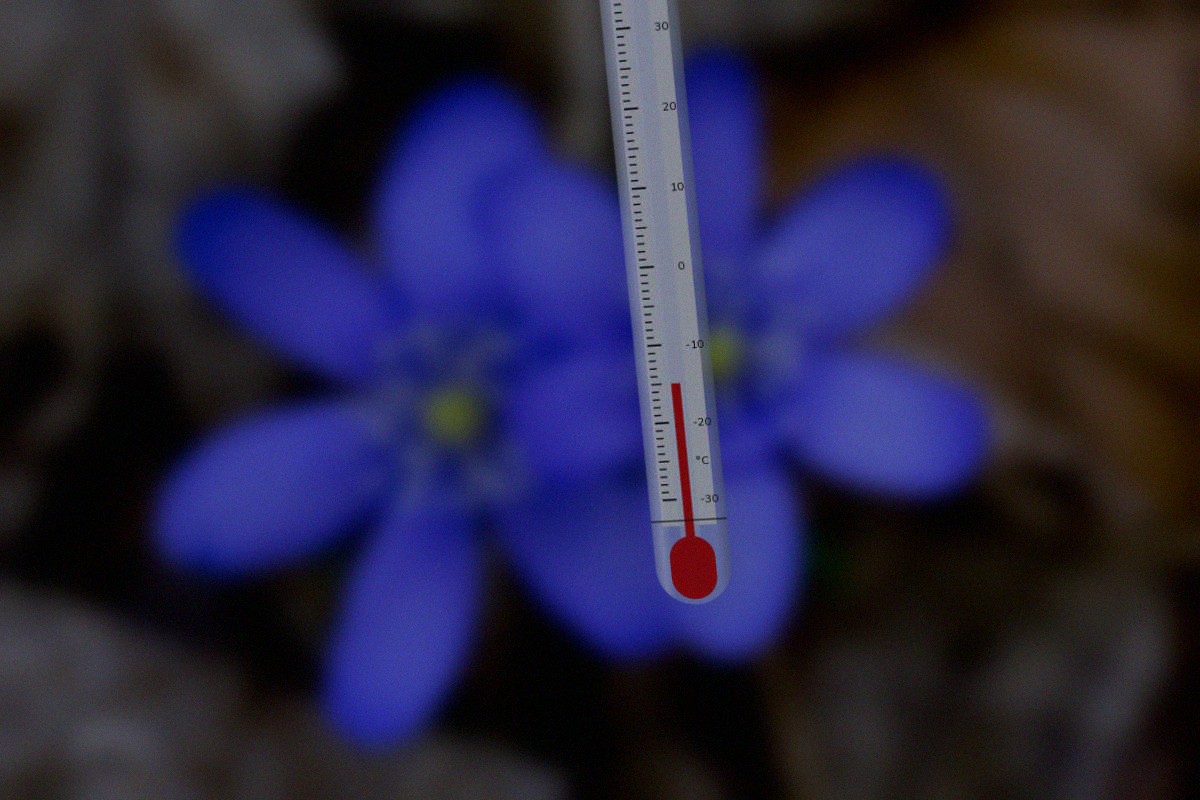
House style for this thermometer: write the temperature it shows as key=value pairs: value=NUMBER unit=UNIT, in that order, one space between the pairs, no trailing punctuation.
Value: value=-15 unit=°C
